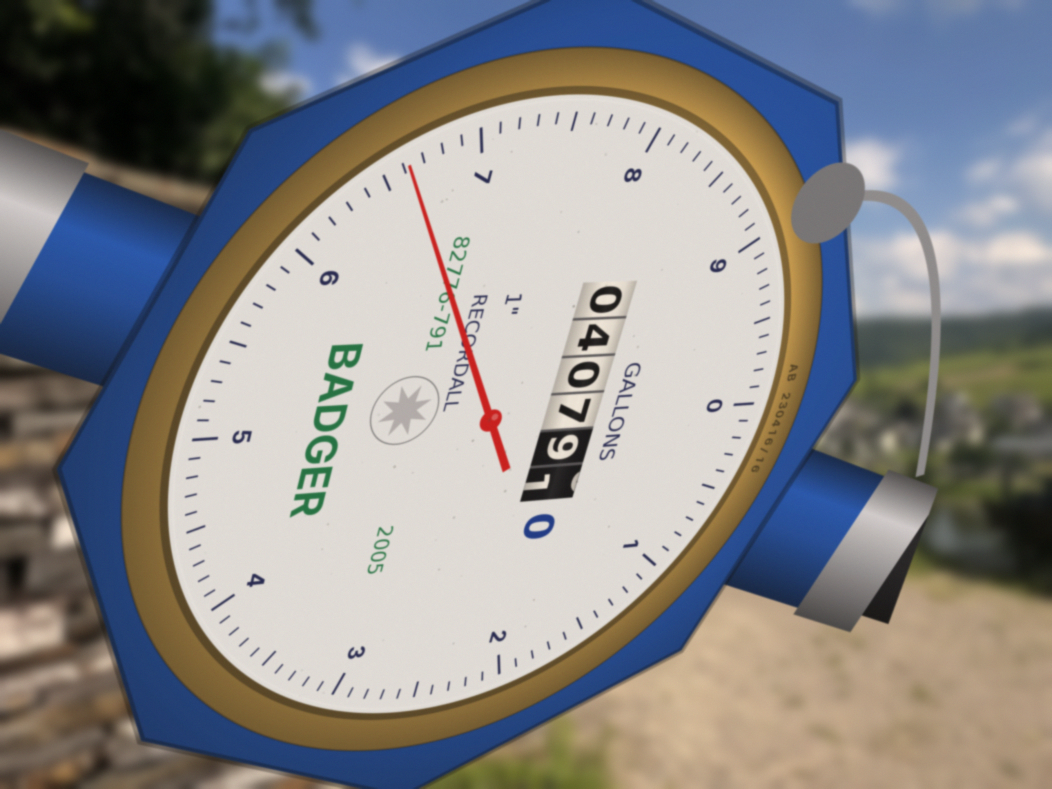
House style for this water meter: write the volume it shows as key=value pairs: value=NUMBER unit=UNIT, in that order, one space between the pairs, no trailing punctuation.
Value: value=407906.6 unit=gal
